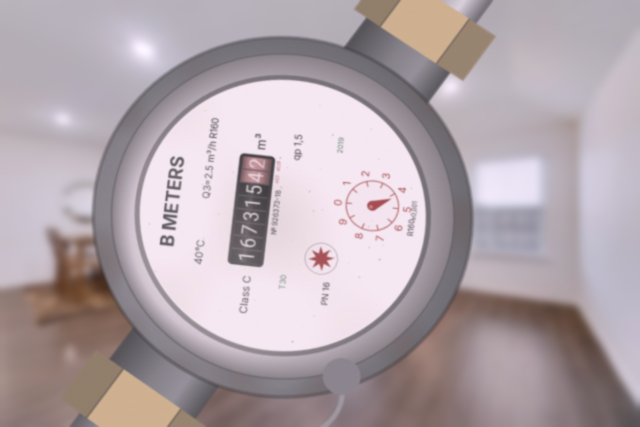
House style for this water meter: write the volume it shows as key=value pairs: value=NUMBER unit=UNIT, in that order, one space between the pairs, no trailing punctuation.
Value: value=167315.424 unit=m³
